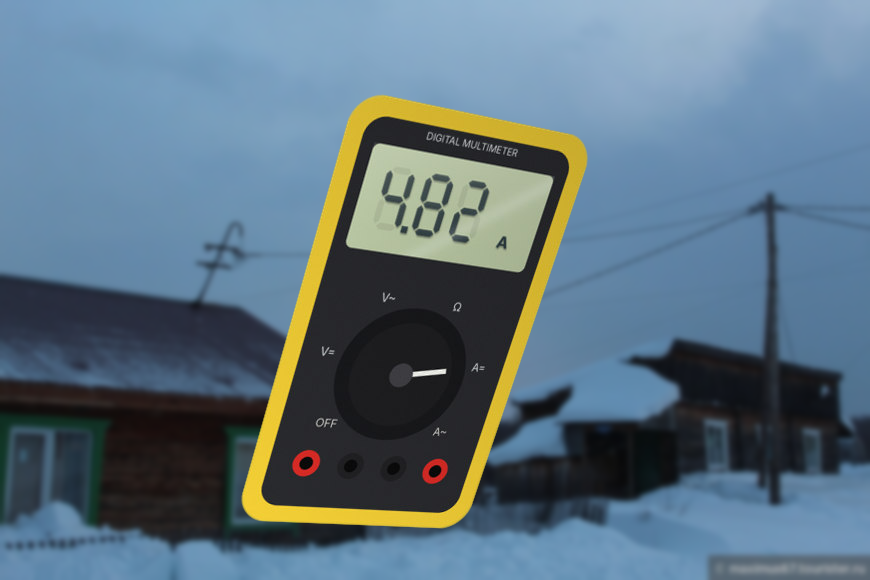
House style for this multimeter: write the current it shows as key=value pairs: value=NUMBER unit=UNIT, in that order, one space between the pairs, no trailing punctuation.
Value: value=4.82 unit=A
